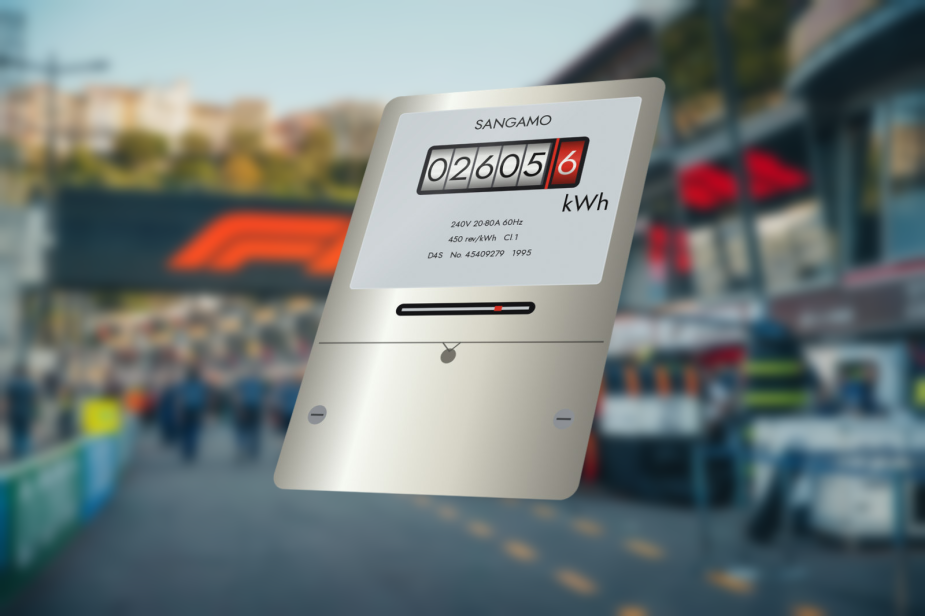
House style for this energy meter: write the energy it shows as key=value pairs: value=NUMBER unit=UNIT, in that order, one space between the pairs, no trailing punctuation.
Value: value=2605.6 unit=kWh
